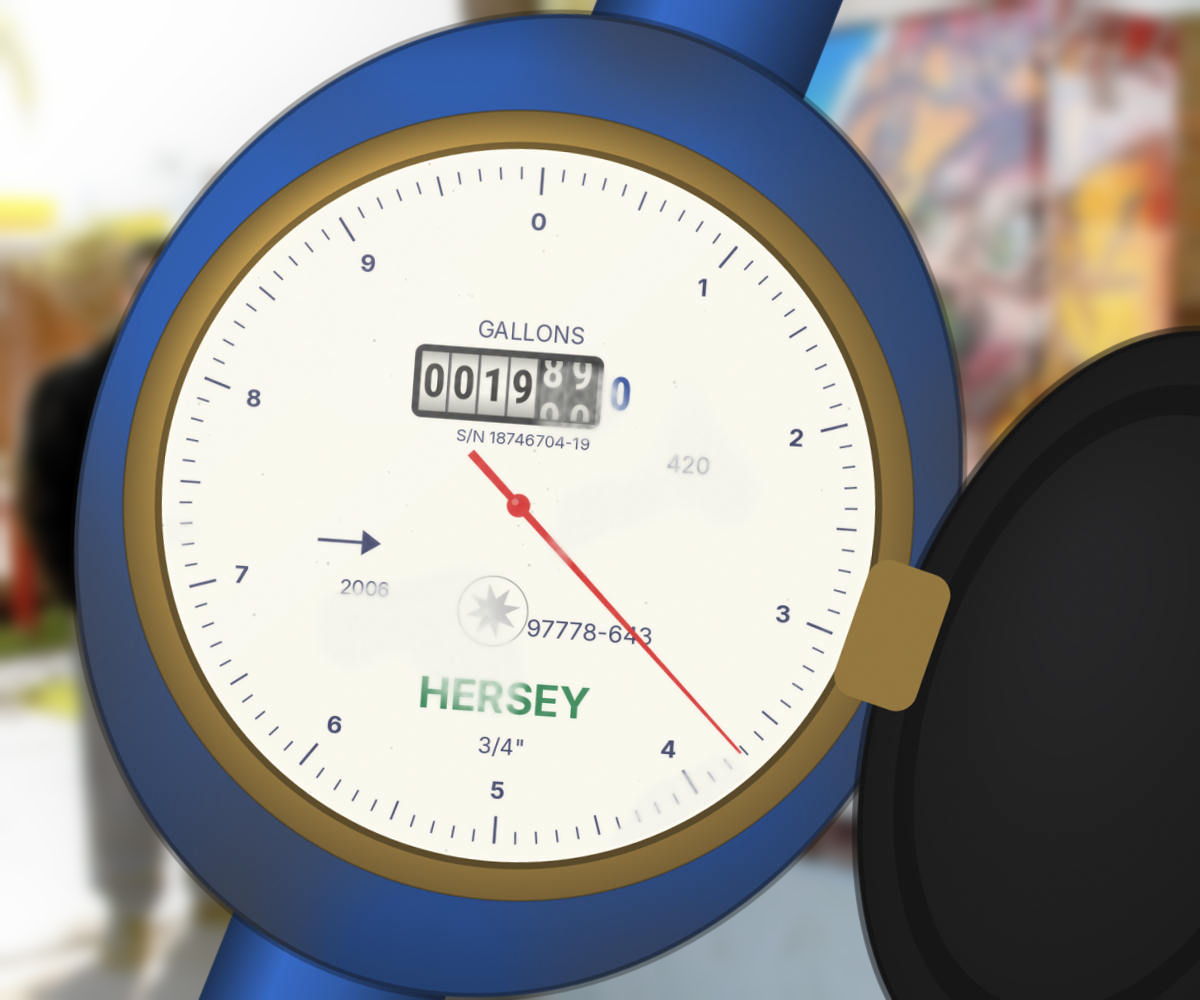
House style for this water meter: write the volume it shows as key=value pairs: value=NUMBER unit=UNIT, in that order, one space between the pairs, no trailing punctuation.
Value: value=19893.7 unit=gal
